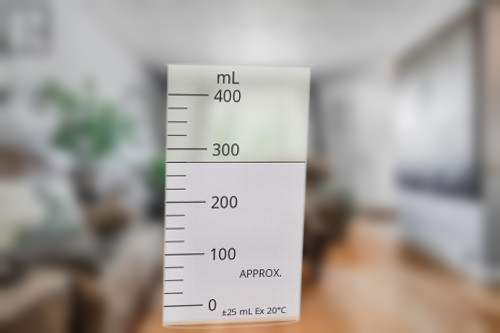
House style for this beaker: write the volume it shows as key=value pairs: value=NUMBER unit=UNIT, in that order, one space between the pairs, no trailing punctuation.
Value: value=275 unit=mL
